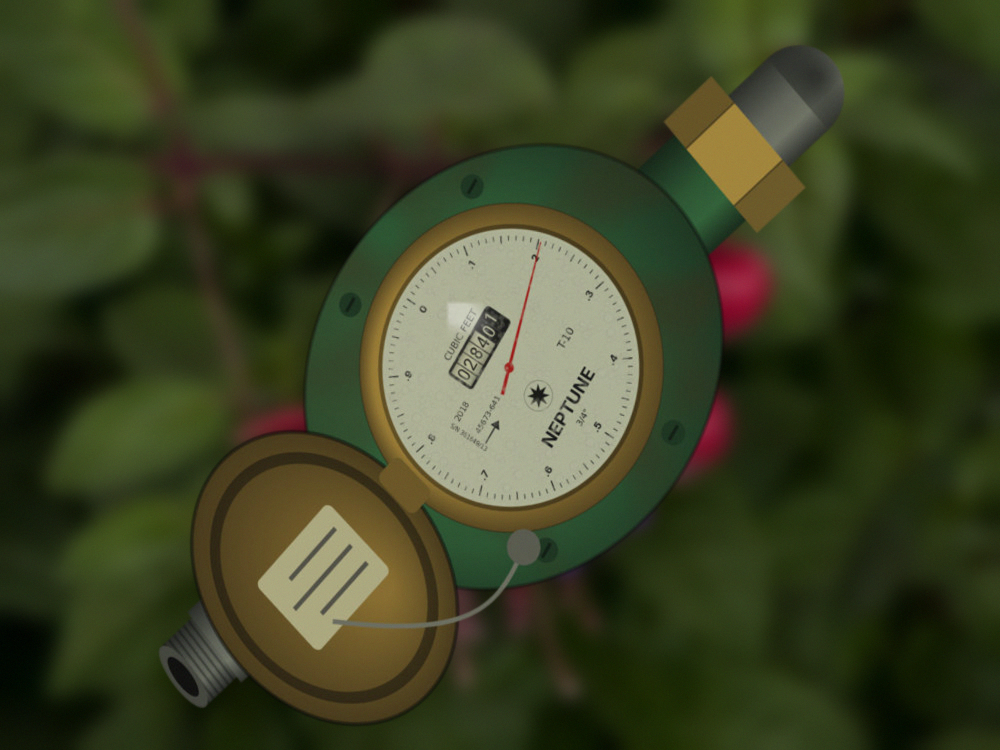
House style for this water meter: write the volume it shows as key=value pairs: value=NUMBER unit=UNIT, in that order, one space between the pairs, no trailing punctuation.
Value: value=28401.20 unit=ft³
